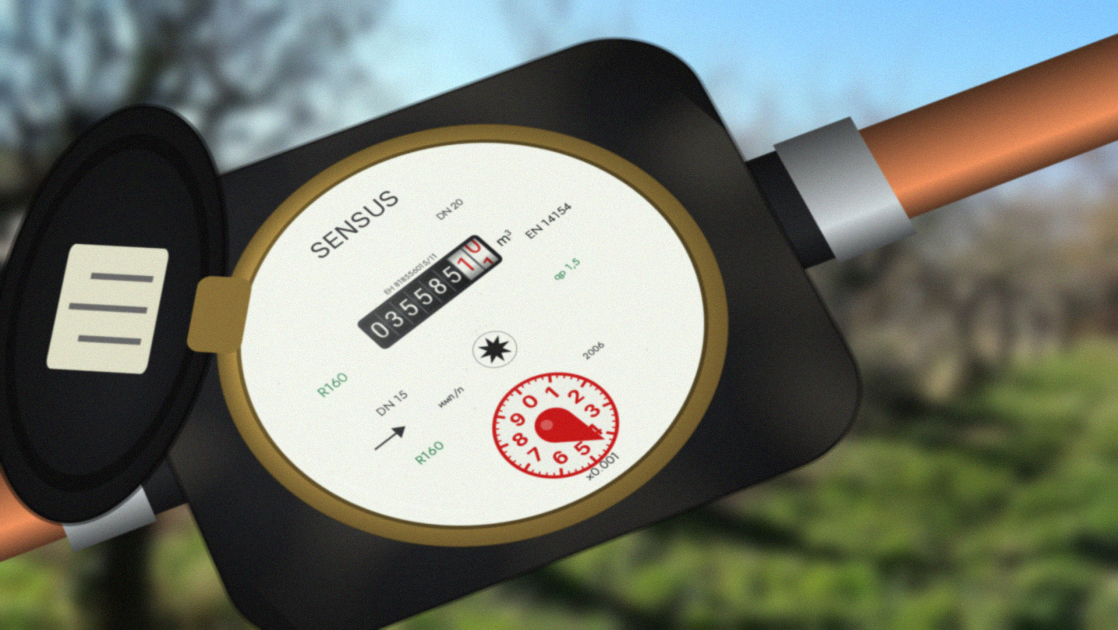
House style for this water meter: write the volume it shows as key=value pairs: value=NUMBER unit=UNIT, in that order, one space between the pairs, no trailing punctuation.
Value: value=35585.104 unit=m³
